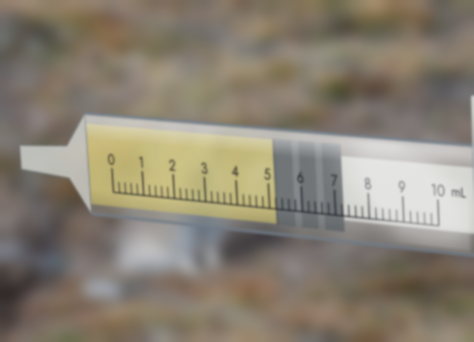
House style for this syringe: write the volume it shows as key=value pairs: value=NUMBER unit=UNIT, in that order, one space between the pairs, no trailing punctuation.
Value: value=5.2 unit=mL
